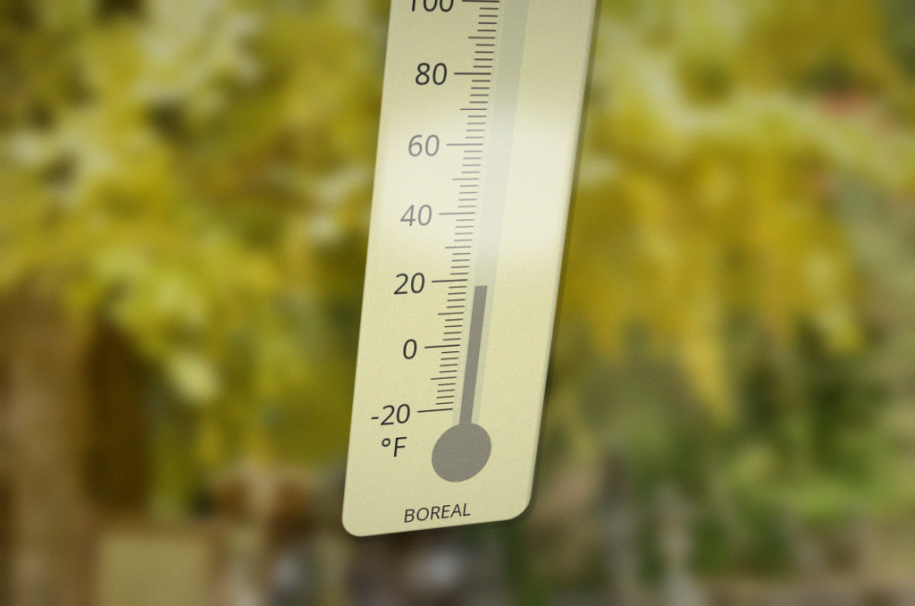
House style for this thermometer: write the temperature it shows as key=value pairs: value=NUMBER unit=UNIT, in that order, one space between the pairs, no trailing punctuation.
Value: value=18 unit=°F
